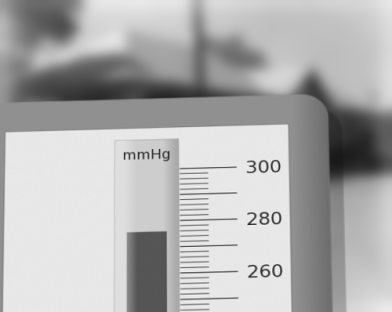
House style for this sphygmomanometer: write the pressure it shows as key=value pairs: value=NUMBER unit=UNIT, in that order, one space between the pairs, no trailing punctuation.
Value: value=276 unit=mmHg
